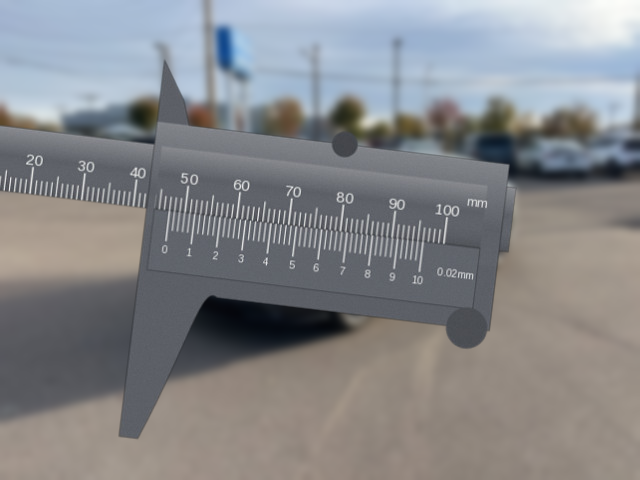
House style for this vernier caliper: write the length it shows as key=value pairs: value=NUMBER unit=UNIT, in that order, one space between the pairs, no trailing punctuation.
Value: value=47.0 unit=mm
